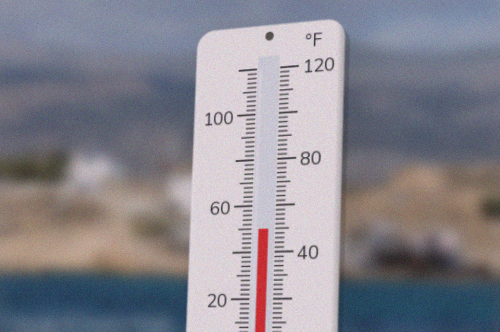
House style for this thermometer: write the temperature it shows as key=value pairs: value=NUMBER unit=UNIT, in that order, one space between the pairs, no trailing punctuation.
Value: value=50 unit=°F
